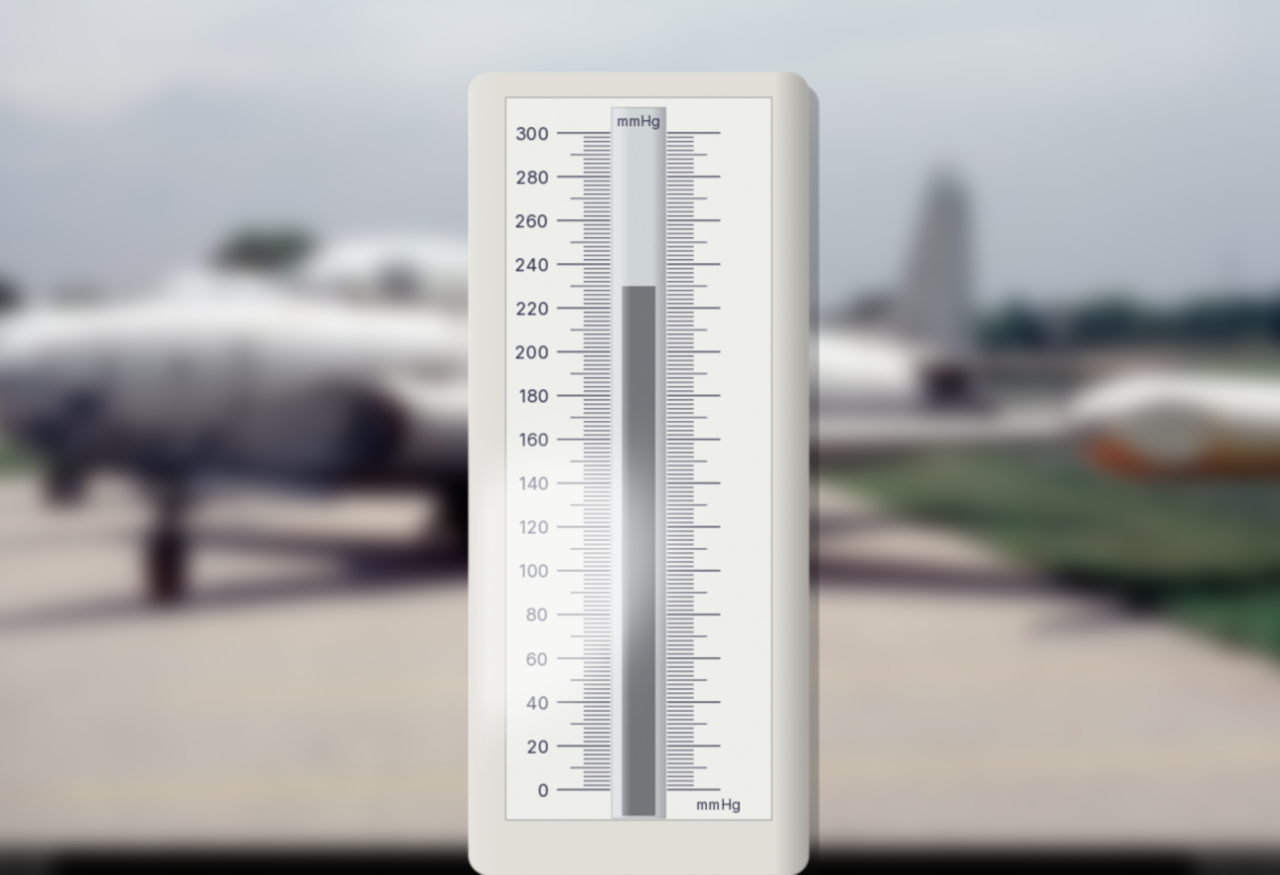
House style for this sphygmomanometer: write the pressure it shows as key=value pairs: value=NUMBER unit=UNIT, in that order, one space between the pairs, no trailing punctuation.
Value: value=230 unit=mmHg
